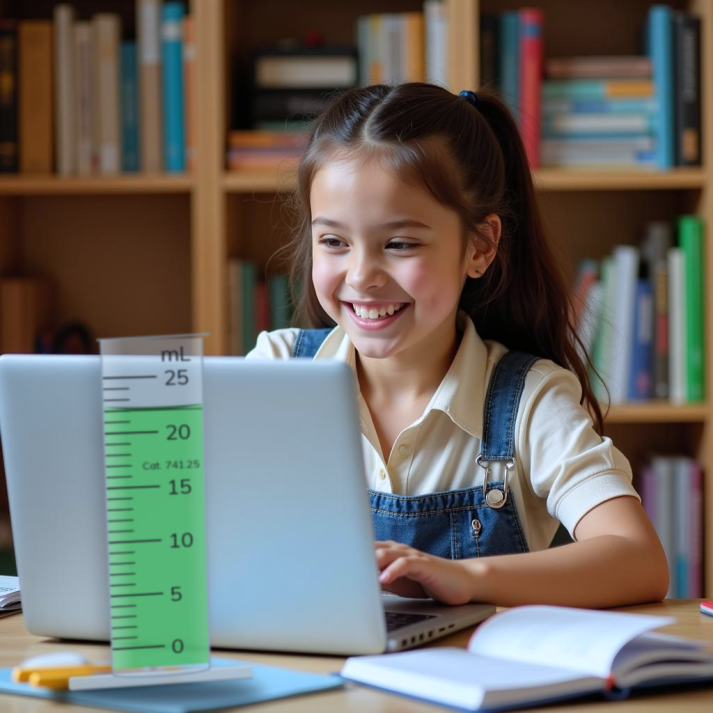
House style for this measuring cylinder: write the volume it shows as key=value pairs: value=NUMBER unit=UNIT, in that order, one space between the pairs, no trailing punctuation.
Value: value=22 unit=mL
